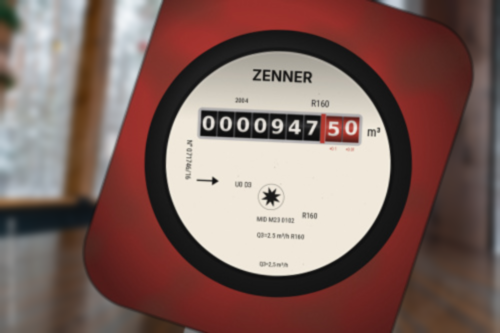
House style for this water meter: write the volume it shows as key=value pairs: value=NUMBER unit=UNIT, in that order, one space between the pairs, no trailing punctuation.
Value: value=947.50 unit=m³
